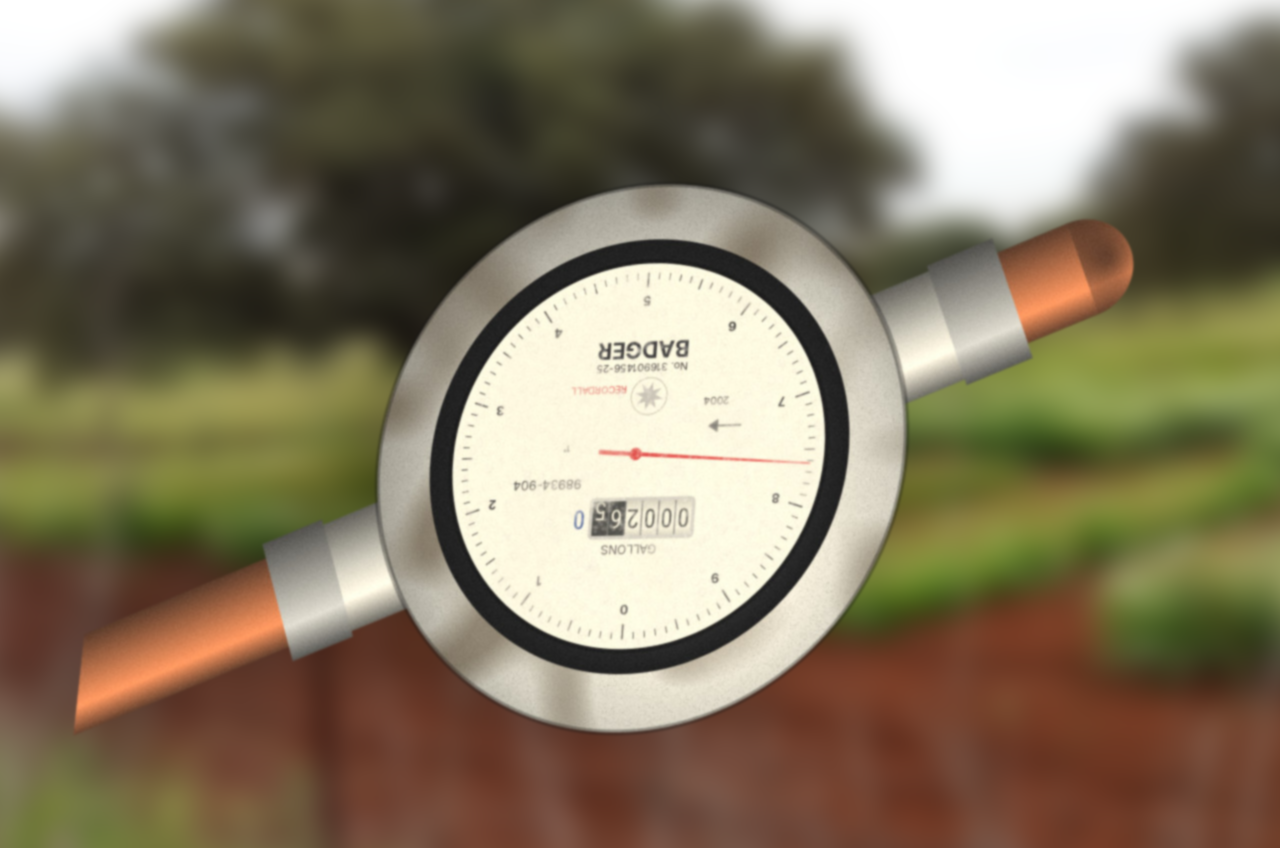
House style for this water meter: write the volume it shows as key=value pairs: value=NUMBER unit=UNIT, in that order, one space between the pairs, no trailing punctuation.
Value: value=2647.6 unit=gal
